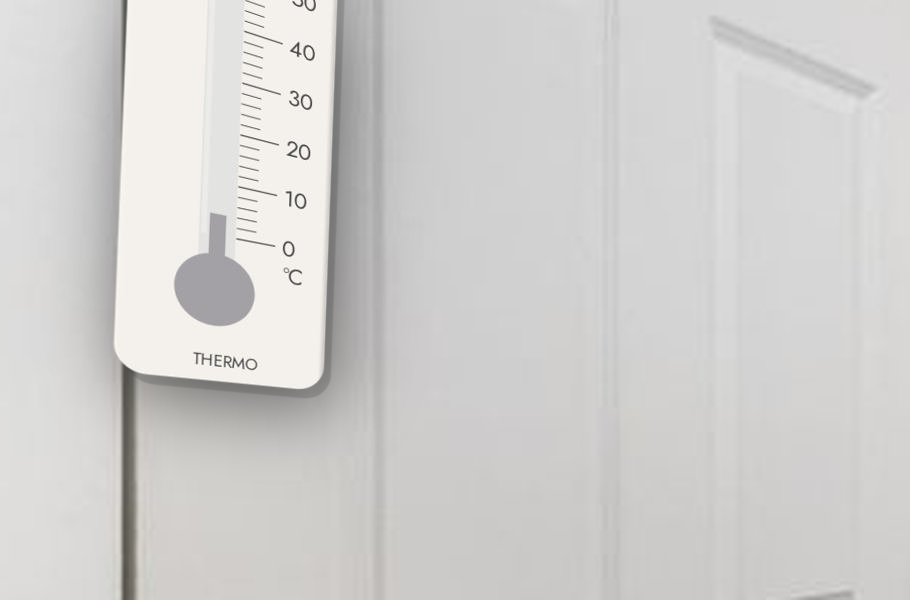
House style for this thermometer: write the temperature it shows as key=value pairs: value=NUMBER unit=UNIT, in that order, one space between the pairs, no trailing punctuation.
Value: value=4 unit=°C
